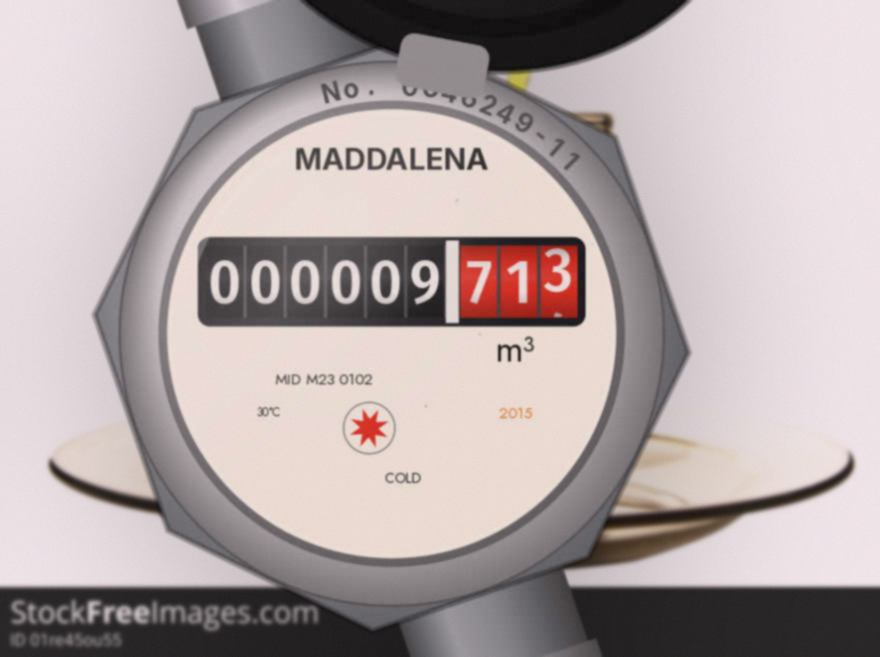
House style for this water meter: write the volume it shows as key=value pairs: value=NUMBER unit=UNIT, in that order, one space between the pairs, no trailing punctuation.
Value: value=9.713 unit=m³
